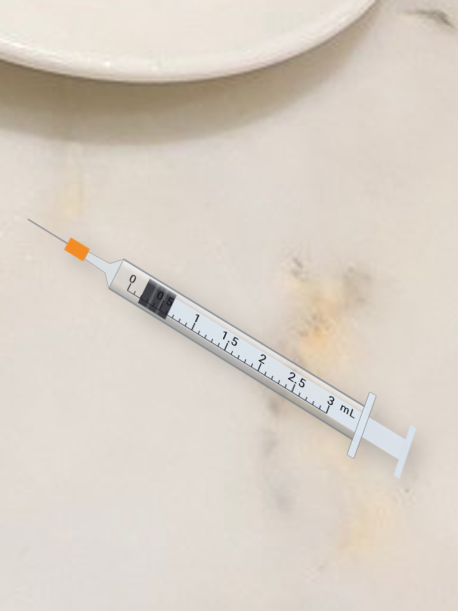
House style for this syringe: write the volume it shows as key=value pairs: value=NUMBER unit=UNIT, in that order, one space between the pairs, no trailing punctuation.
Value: value=0.2 unit=mL
